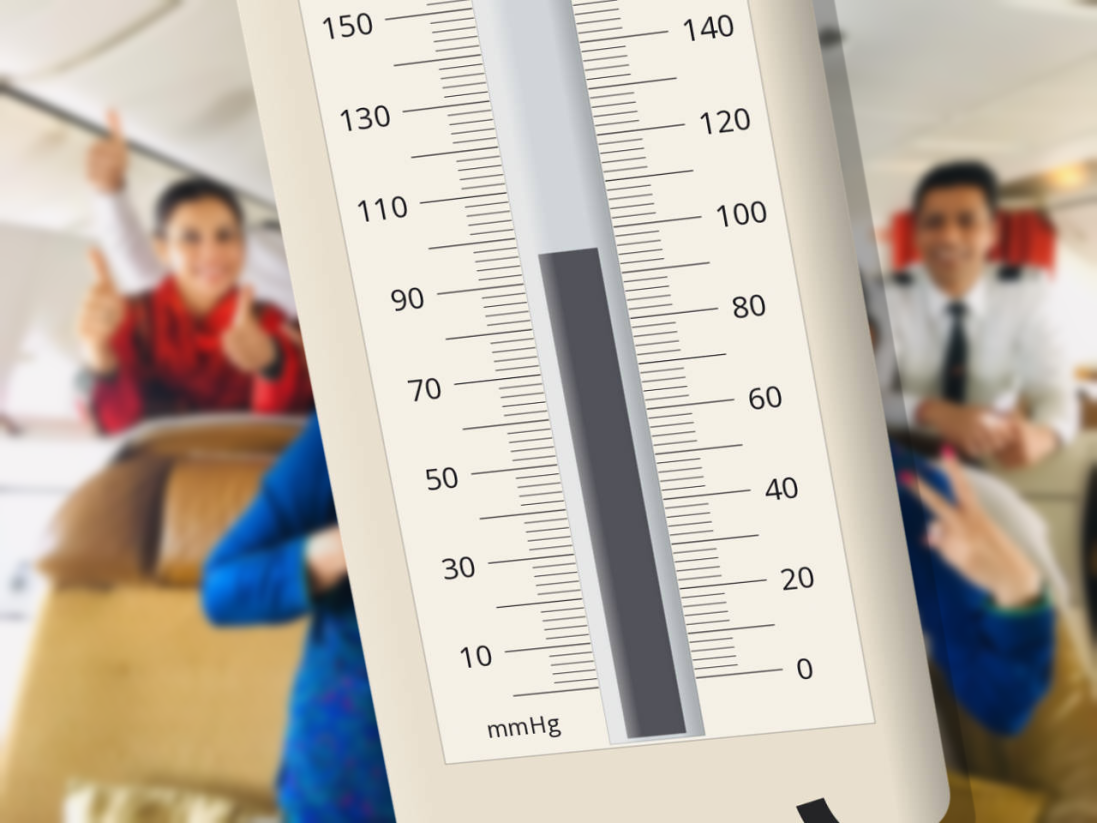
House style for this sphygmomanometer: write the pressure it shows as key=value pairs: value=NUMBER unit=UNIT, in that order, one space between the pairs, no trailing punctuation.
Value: value=96 unit=mmHg
